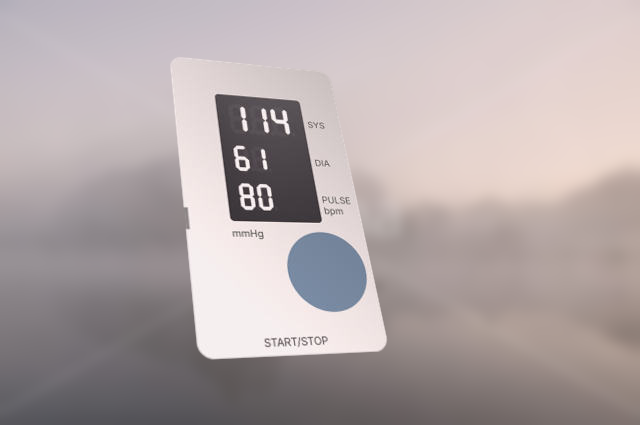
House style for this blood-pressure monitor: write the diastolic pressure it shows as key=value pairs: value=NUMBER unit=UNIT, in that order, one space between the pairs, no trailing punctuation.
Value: value=61 unit=mmHg
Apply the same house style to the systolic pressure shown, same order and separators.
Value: value=114 unit=mmHg
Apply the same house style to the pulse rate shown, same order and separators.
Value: value=80 unit=bpm
